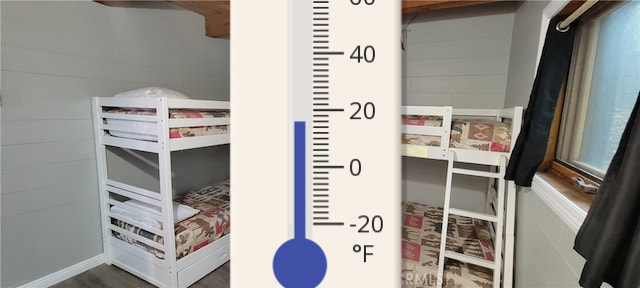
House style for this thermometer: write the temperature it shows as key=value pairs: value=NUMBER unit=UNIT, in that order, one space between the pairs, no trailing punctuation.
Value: value=16 unit=°F
